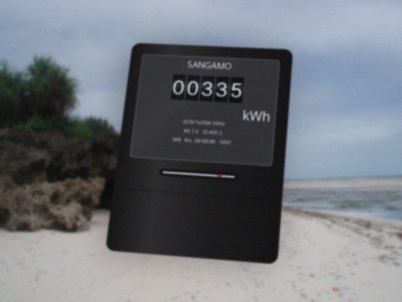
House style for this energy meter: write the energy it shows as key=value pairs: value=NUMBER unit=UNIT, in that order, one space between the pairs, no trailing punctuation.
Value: value=335 unit=kWh
